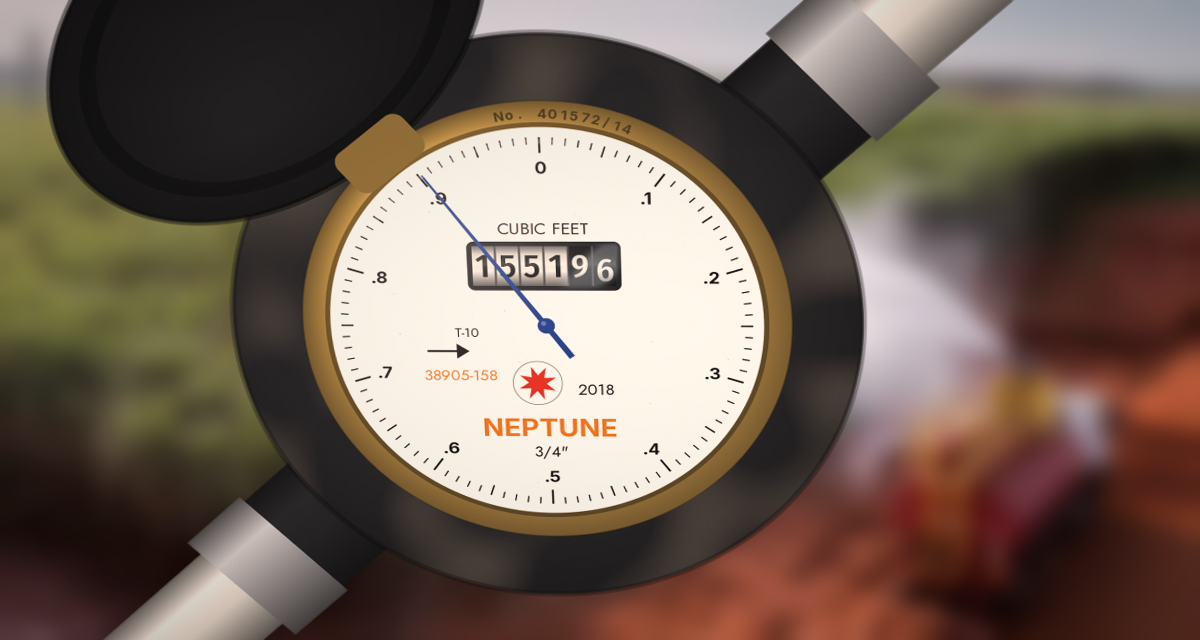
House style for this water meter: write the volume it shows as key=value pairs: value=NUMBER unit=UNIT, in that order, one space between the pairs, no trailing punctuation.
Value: value=155195.90 unit=ft³
